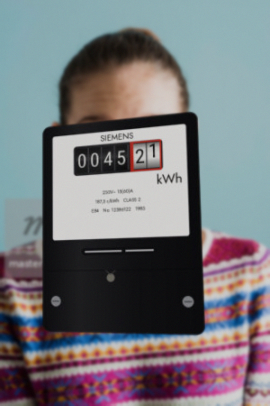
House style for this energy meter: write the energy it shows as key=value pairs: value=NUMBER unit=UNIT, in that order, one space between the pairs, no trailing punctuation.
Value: value=45.21 unit=kWh
